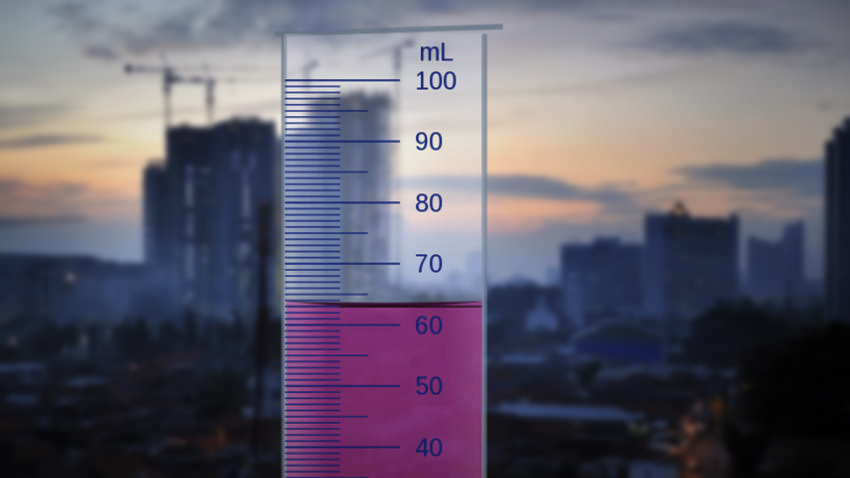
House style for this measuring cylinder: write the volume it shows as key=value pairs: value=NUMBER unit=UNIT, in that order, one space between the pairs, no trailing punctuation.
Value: value=63 unit=mL
